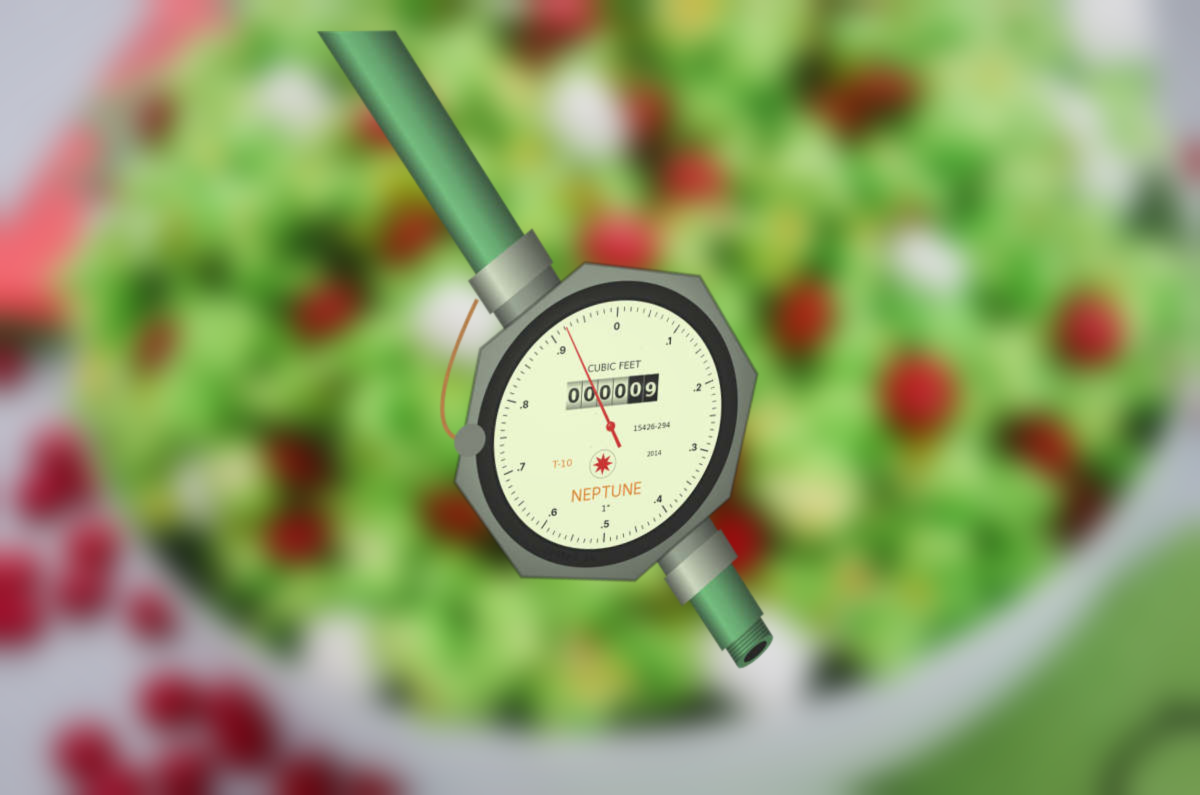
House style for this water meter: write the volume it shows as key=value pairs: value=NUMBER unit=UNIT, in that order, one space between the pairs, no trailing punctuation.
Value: value=8.92 unit=ft³
